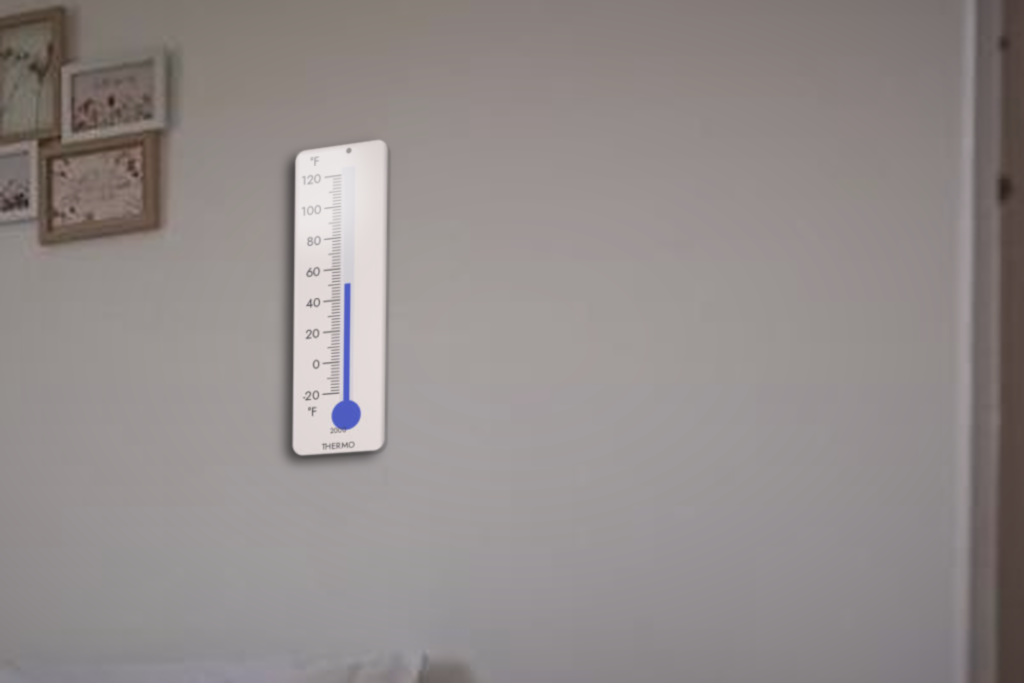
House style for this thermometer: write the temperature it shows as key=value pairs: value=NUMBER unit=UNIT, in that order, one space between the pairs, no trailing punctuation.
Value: value=50 unit=°F
